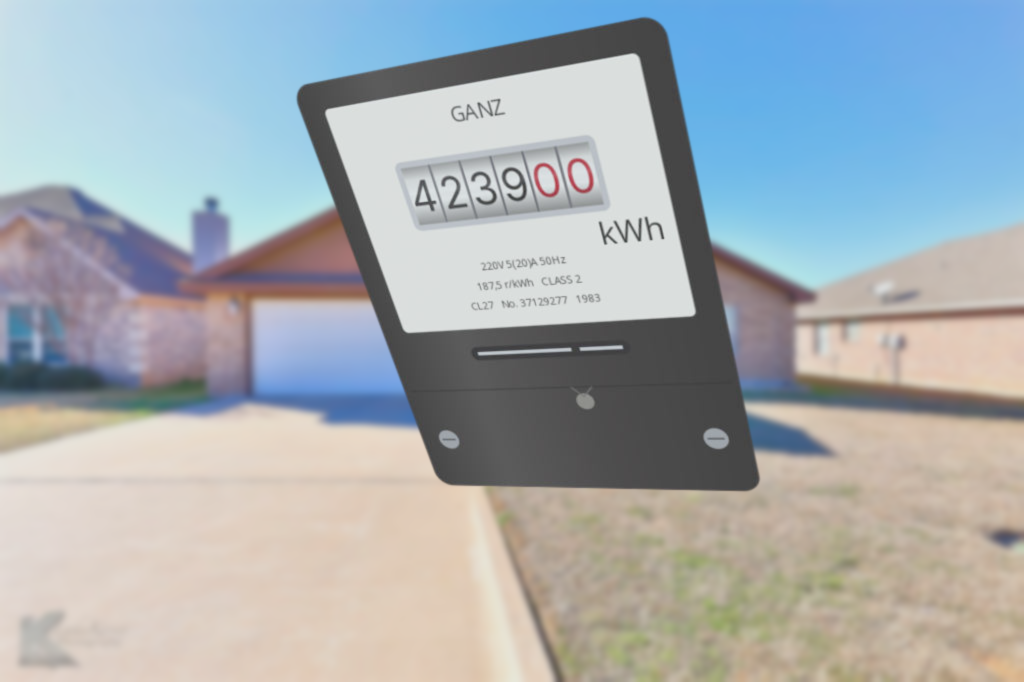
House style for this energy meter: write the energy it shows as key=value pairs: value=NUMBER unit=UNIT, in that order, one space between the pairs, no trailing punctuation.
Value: value=4239.00 unit=kWh
